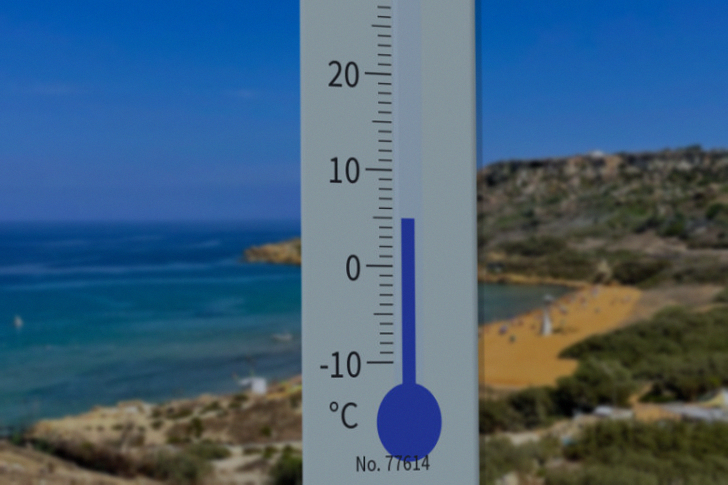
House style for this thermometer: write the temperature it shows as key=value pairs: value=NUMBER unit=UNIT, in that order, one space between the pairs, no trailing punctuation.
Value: value=5 unit=°C
